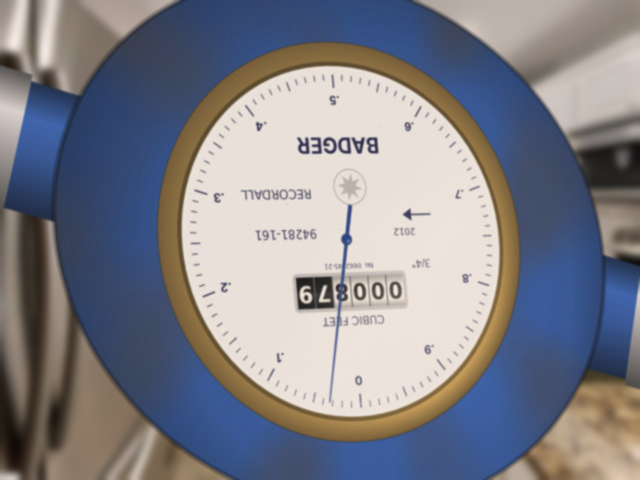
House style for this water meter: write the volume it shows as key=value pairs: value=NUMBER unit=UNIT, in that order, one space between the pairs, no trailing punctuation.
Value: value=879.03 unit=ft³
